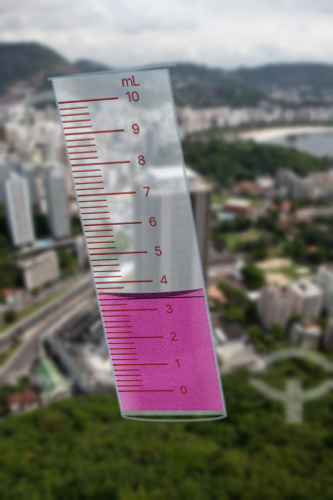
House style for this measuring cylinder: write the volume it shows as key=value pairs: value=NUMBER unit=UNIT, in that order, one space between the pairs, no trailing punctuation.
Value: value=3.4 unit=mL
